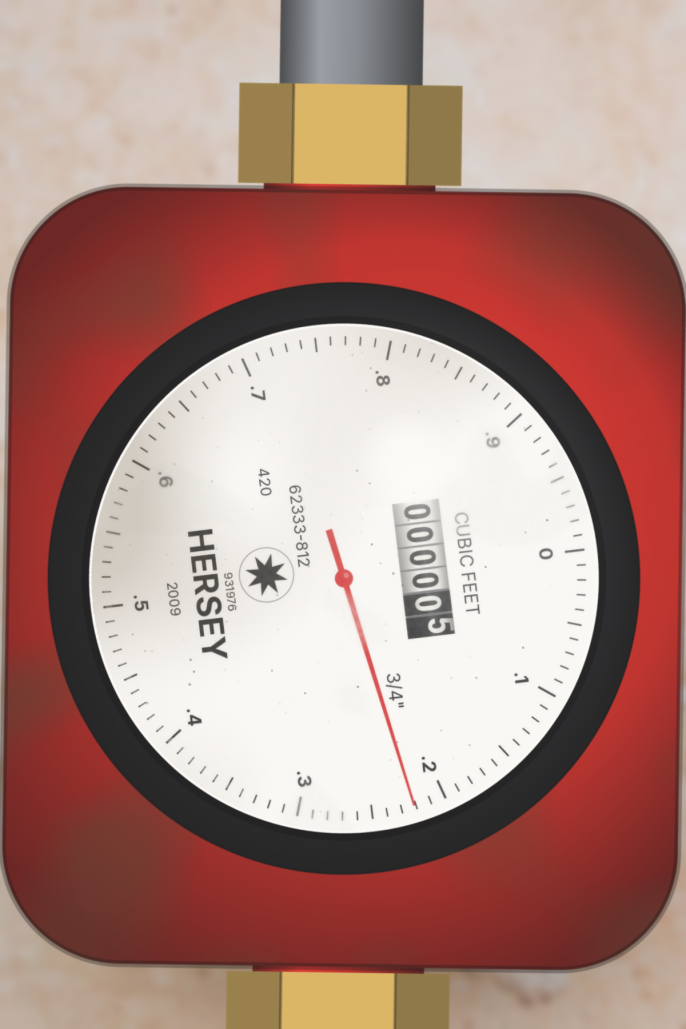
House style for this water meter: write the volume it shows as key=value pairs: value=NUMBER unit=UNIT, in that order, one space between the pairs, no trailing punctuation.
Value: value=5.22 unit=ft³
